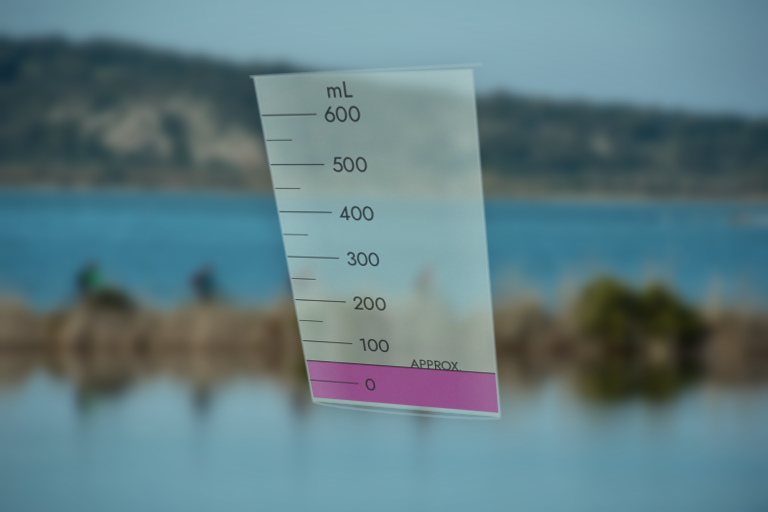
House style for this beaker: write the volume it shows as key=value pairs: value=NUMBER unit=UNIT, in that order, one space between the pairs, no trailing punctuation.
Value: value=50 unit=mL
